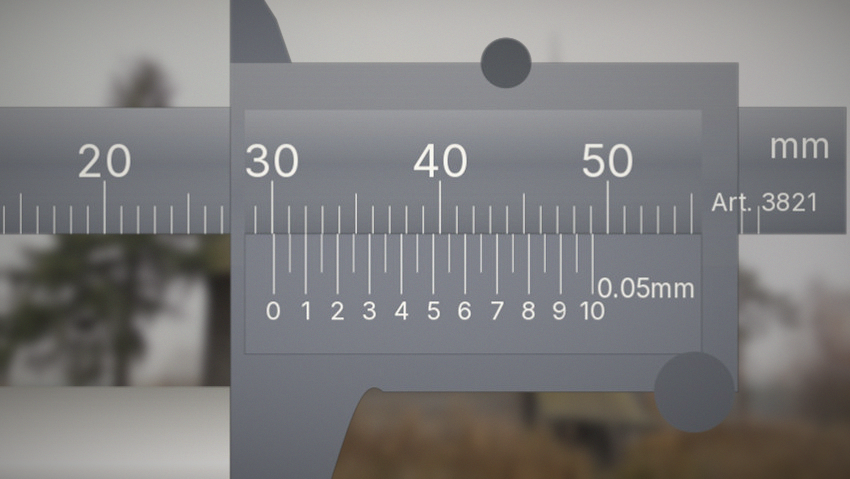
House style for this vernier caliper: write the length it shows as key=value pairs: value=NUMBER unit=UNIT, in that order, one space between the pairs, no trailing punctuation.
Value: value=30.1 unit=mm
